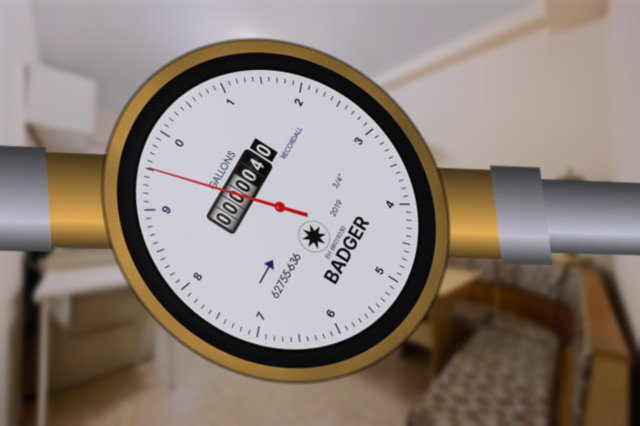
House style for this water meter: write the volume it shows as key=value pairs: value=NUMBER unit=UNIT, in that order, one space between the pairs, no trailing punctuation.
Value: value=39.5 unit=gal
